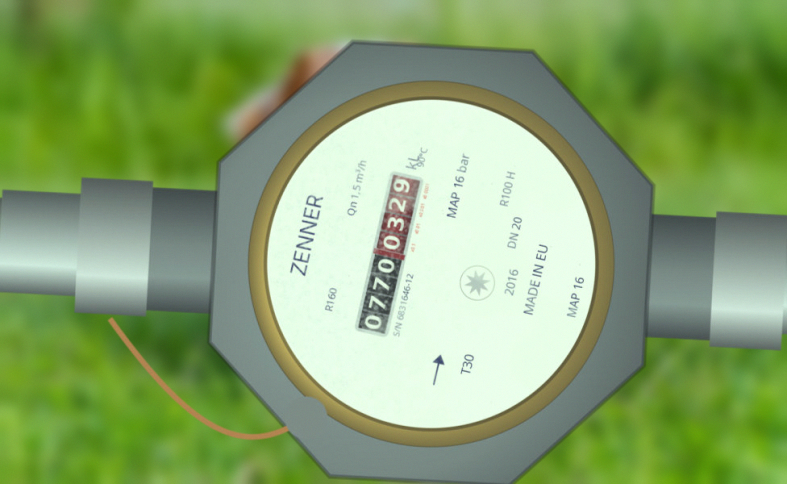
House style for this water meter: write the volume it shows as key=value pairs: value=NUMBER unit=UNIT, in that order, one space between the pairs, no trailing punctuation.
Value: value=770.0329 unit=kL
